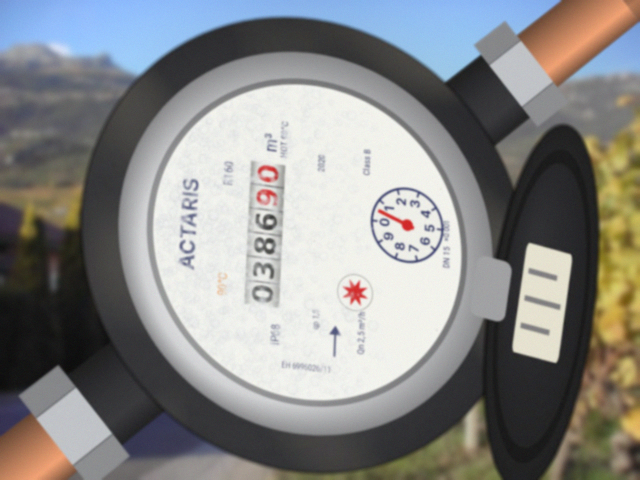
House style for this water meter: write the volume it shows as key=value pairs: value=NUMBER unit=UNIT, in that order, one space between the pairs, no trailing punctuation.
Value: value=386.900 unit=m³
